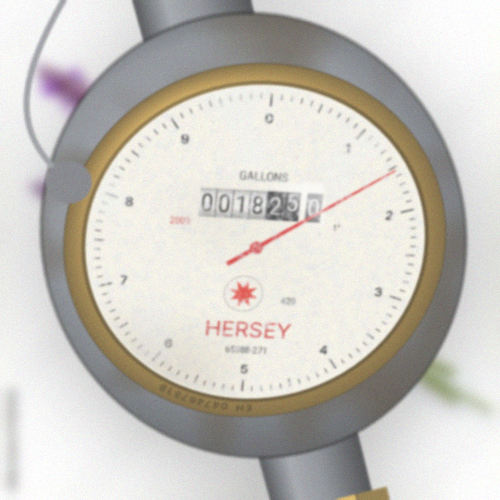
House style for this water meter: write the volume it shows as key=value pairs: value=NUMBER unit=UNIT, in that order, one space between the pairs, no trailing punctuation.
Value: value=18251.5 unit=gal
